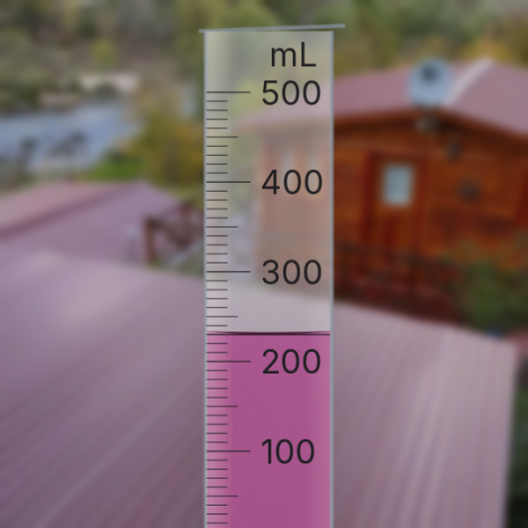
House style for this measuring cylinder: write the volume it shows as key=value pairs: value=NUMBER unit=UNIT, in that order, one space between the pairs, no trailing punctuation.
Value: value=230 unit=mL
